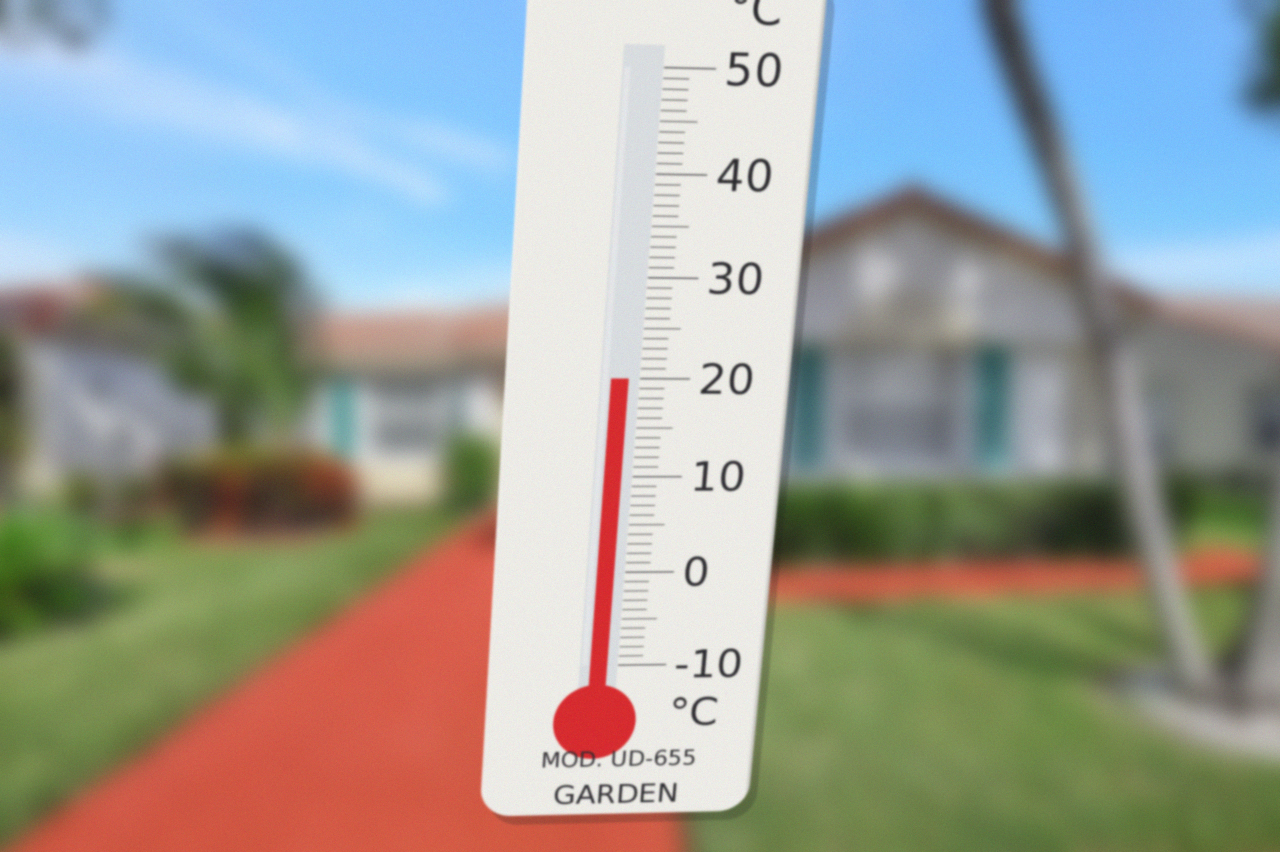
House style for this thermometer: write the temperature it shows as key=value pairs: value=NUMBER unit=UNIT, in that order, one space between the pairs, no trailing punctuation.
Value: value=20 unit=°C
